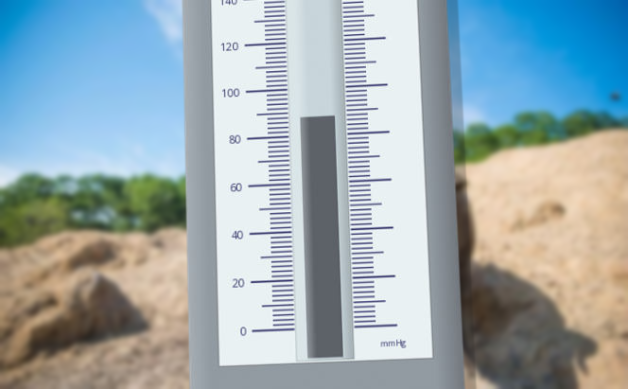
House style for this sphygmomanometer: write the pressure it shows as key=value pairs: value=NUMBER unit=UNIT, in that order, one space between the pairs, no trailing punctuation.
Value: value=88 unit=mmHg
